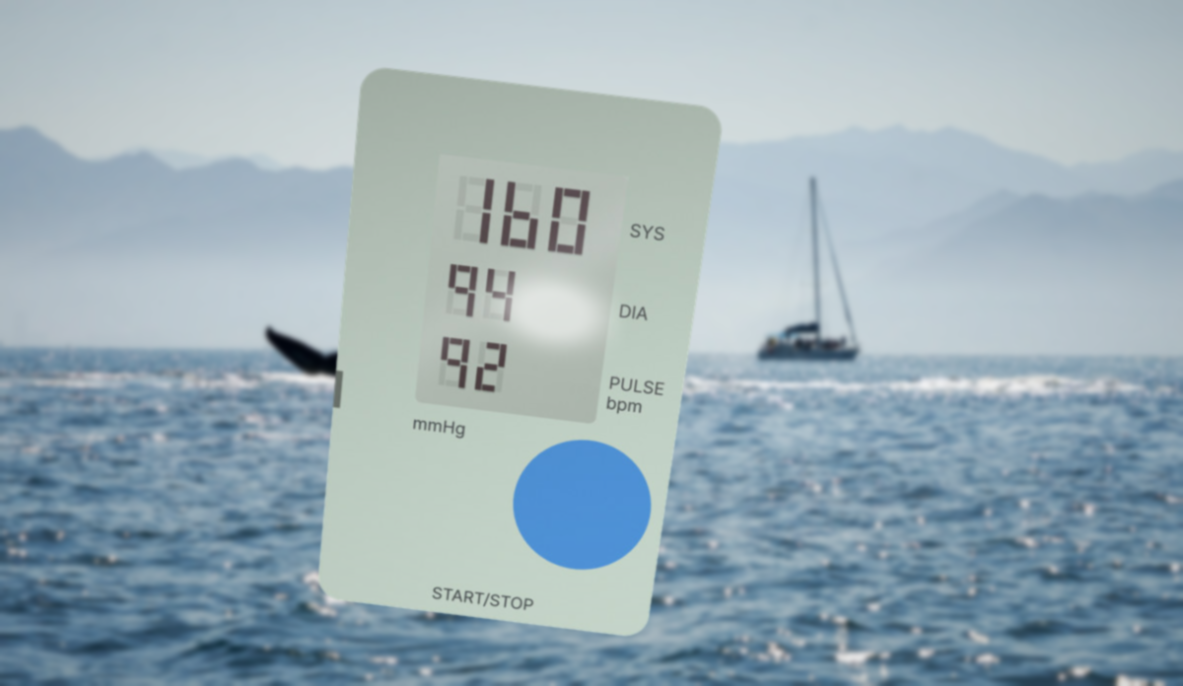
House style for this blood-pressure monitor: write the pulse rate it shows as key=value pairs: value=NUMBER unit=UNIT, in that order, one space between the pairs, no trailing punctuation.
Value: value=92 unit=bpm
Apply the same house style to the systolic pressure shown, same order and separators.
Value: value=160 unit=mmHg
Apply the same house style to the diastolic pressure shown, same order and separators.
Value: value=94 unit=mmHg
